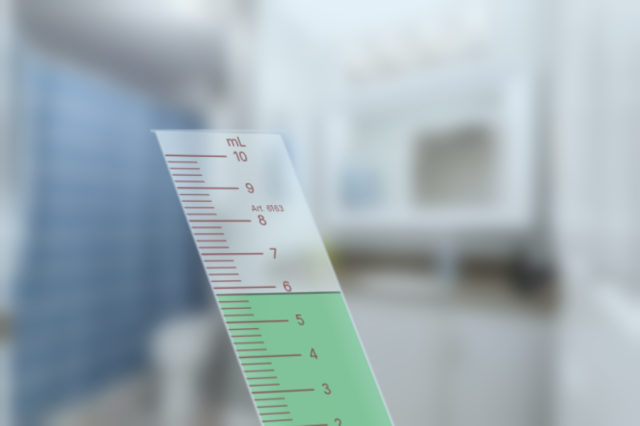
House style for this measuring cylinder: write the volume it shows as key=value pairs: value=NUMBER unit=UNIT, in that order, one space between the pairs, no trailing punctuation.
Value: value=5.8 unit=mL
